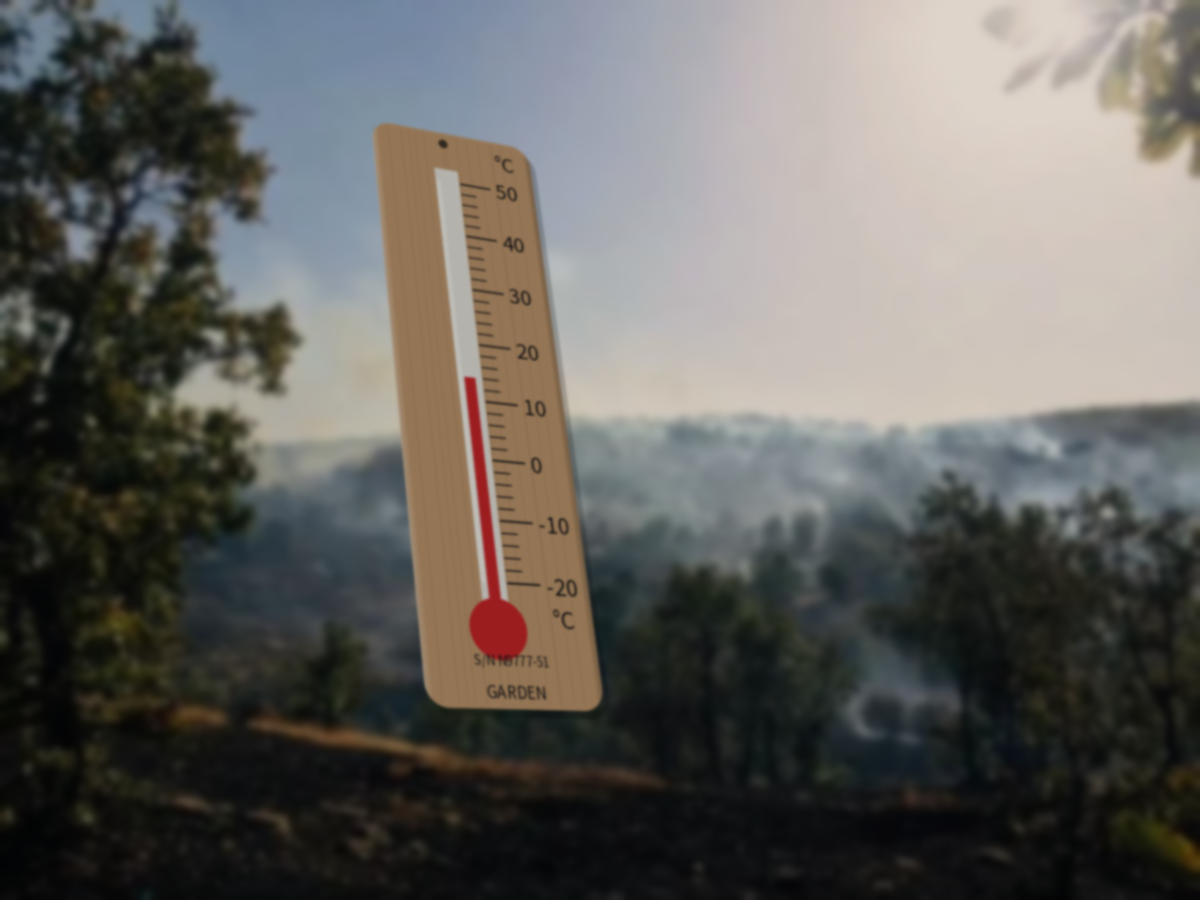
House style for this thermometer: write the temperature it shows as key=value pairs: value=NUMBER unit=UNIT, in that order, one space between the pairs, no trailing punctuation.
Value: value=14 unit=°C
